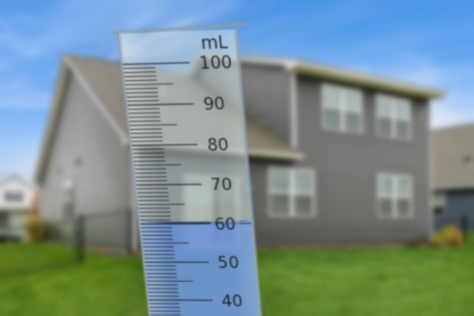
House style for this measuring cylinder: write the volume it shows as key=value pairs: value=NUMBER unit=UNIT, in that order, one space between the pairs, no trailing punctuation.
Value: value=60 unit=mL
